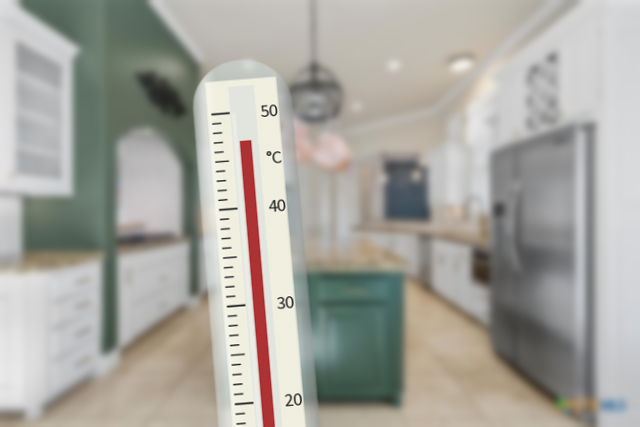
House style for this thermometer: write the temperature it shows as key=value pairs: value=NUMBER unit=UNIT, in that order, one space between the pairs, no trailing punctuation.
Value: value=47 unit=°C
